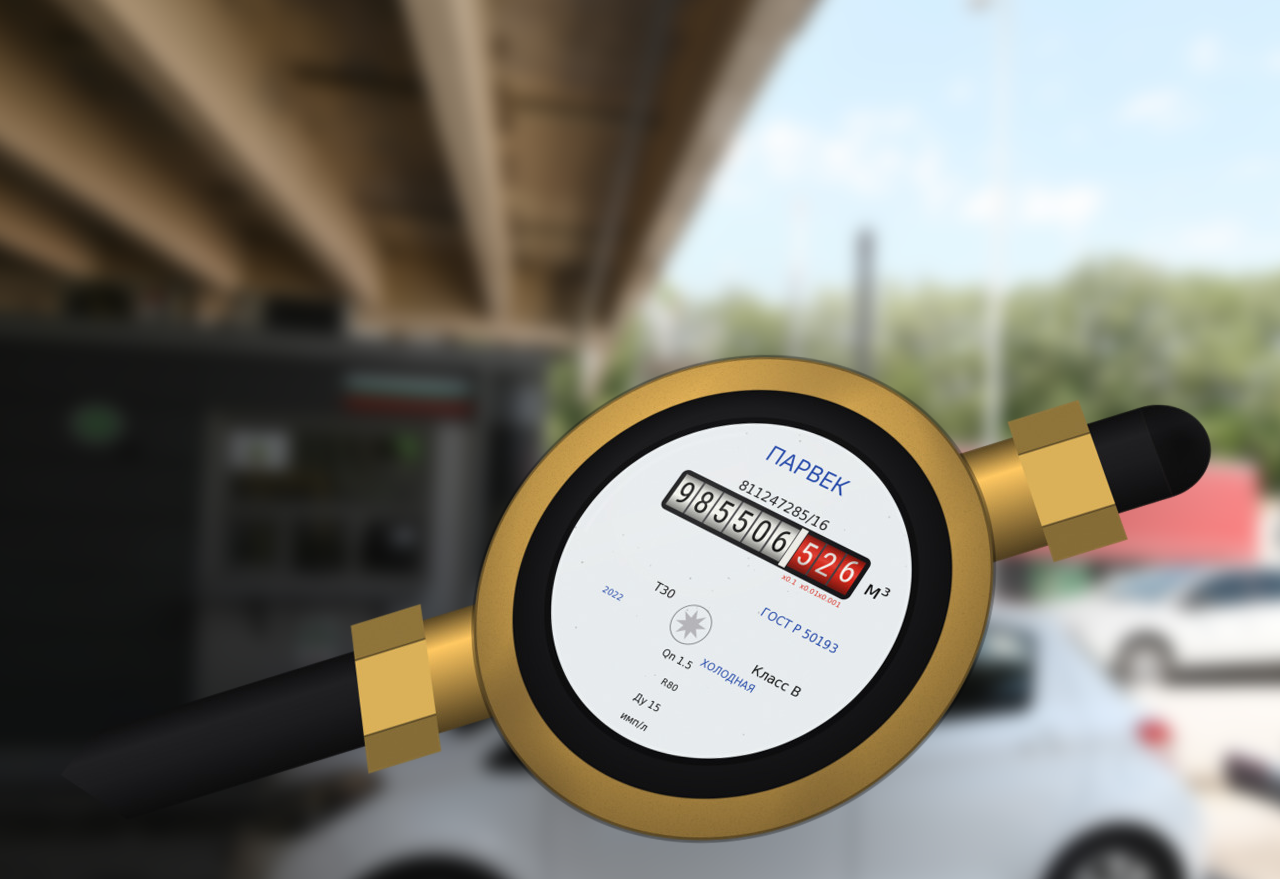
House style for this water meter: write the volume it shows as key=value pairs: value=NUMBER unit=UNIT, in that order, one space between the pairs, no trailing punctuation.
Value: value=985506.526 unit=m³
